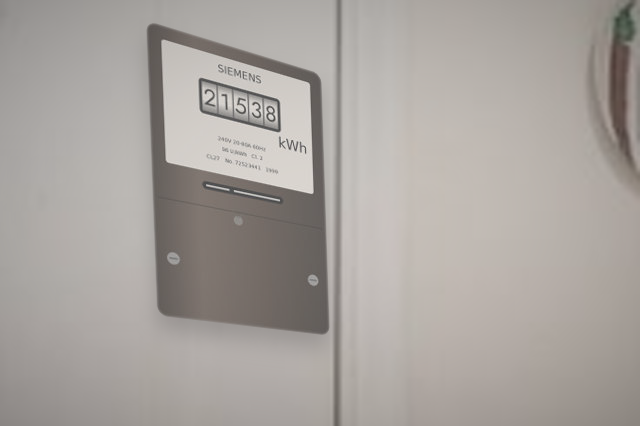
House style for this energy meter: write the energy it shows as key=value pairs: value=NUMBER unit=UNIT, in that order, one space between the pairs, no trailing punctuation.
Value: value=21538 unit=kWh
